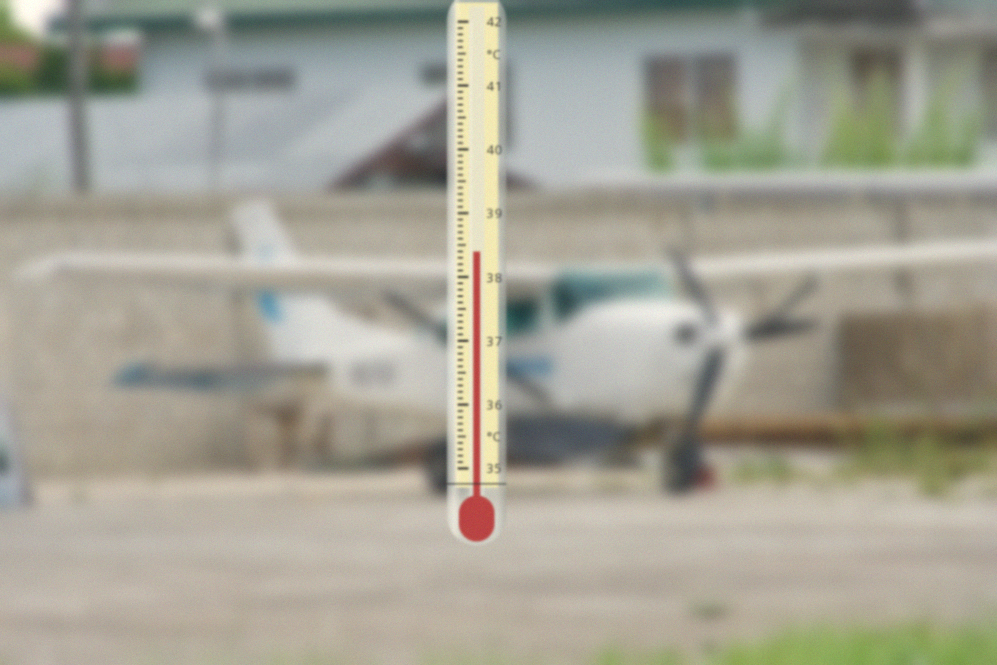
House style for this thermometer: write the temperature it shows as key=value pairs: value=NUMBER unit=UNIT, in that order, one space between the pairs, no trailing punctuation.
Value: value=38.4 unit=°C
